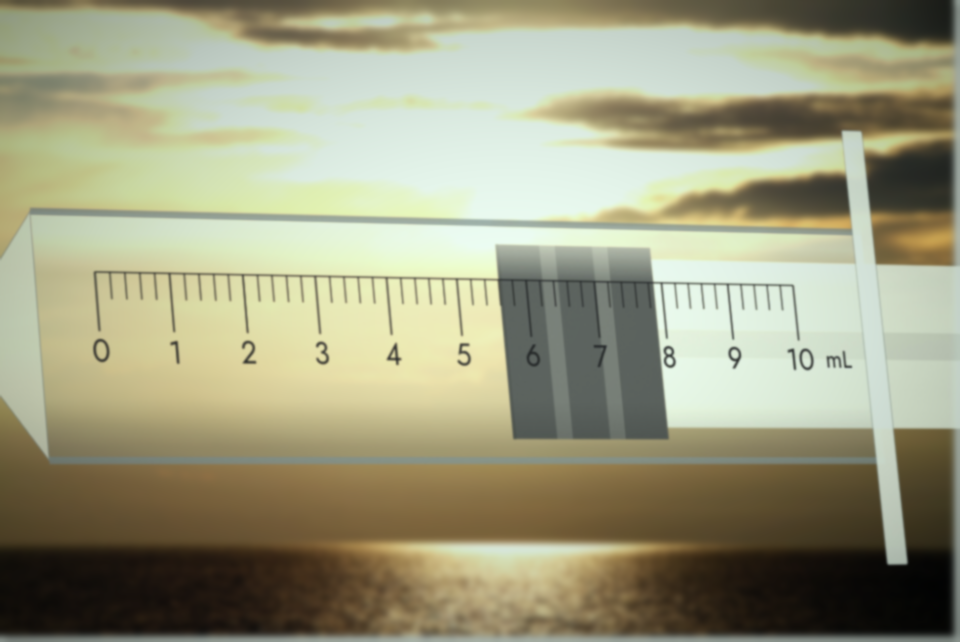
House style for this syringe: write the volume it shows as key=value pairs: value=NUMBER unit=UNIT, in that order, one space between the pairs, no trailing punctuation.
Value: value=5.6 unit=mL
